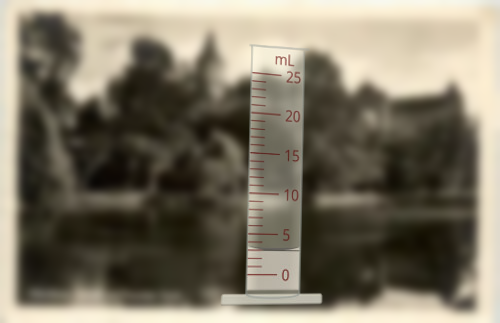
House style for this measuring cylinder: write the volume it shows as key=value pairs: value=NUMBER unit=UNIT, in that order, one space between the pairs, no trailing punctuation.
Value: value=3 unit=mL
